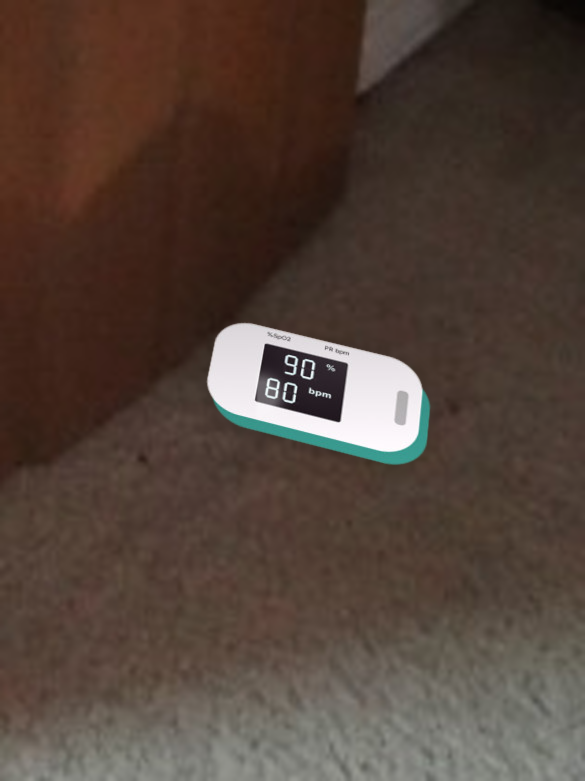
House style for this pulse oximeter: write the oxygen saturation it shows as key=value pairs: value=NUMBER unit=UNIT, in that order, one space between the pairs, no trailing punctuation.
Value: value=90 unit=%
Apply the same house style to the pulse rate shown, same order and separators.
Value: value=80 unit=bpm
